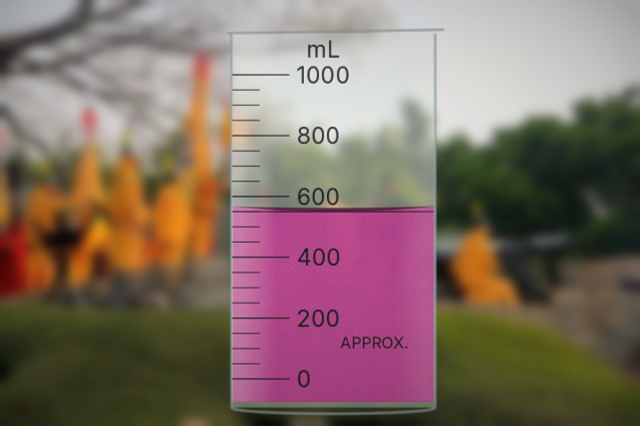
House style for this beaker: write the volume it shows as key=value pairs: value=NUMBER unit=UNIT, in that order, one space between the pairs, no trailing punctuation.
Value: value=550 unit=mL
